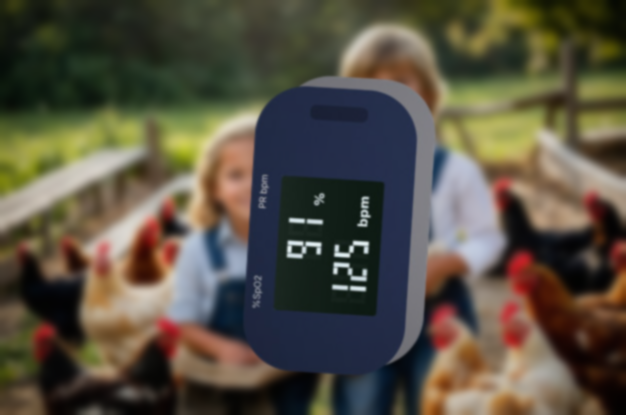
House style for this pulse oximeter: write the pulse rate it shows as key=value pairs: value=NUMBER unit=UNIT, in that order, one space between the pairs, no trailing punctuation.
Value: value=125 unit=bpm
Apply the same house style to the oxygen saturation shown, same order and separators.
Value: value=91 unit=%
